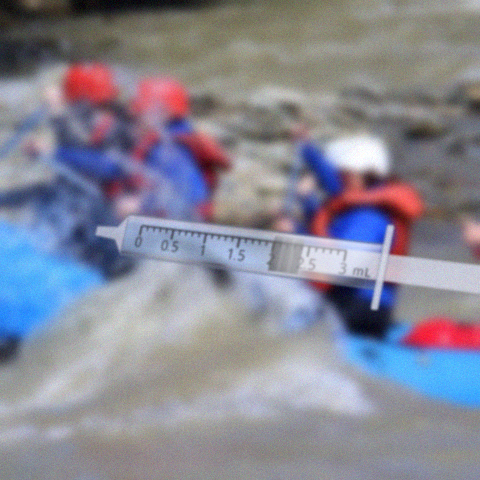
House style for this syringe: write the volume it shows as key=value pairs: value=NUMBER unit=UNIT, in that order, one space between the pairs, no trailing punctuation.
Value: value=2 unit=mL
